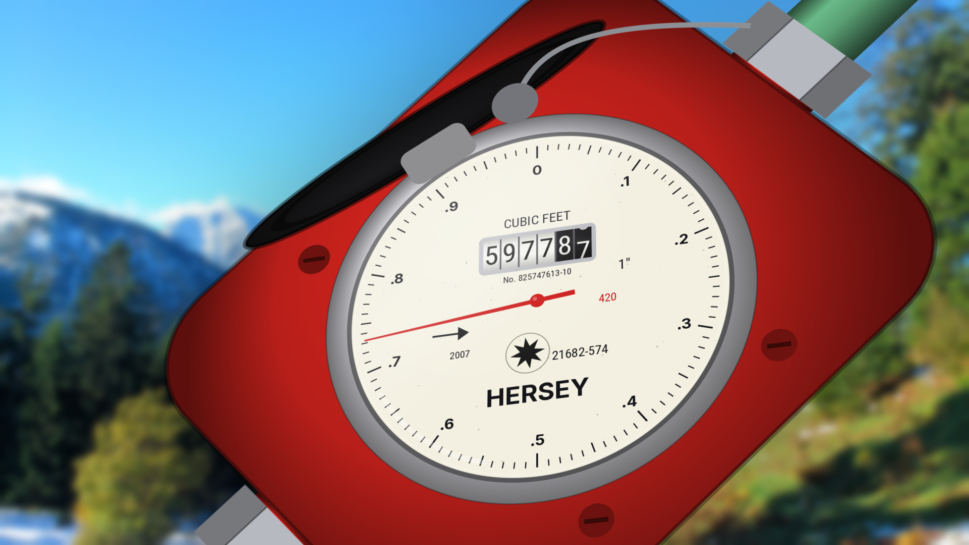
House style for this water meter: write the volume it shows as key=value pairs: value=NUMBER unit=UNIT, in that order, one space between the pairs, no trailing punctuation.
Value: value=597786.73 unit=ft³
